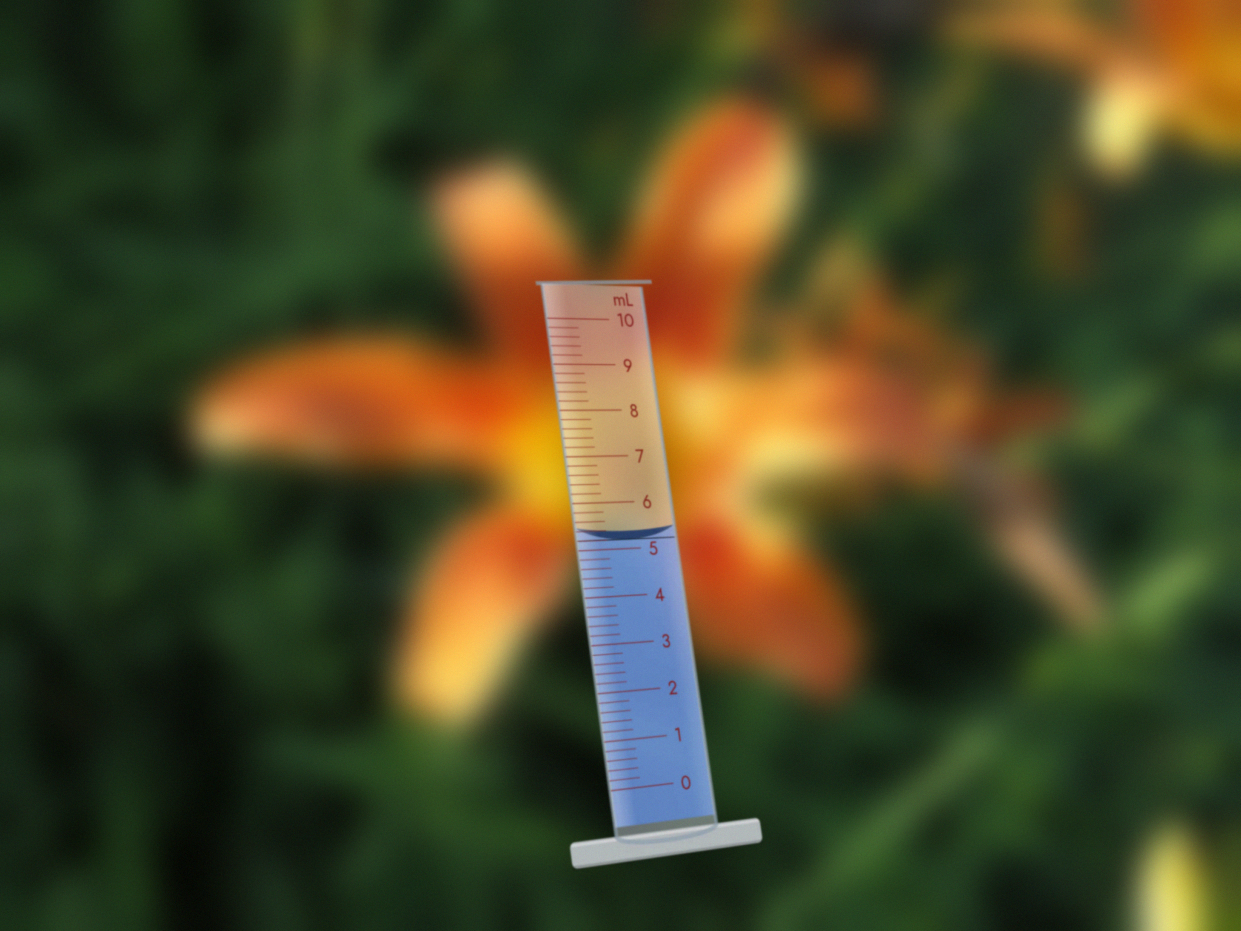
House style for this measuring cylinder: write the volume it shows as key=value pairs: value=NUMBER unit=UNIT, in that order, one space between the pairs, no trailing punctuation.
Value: value=5.2 unit=mL
